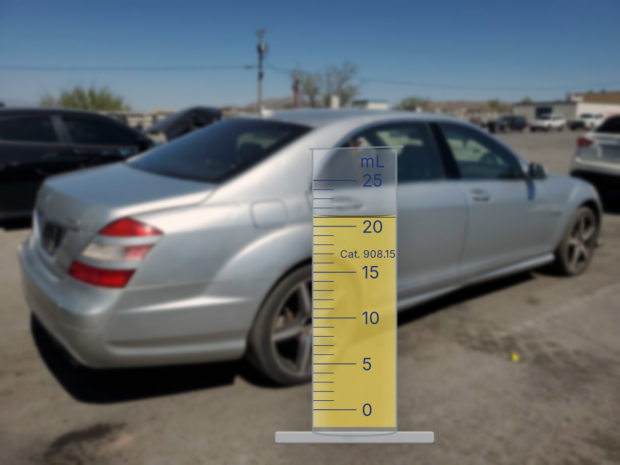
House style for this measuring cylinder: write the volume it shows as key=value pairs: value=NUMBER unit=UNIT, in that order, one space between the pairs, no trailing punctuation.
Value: value=21 unit=mL
